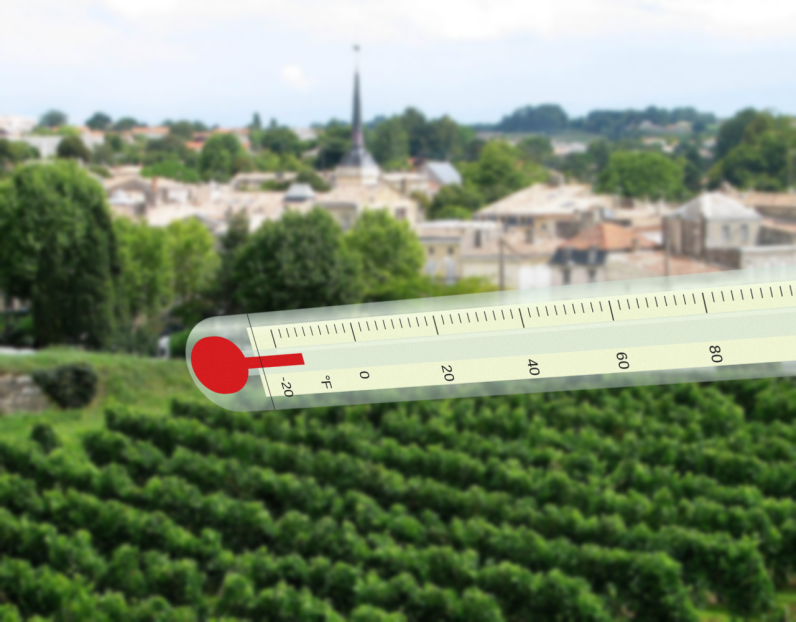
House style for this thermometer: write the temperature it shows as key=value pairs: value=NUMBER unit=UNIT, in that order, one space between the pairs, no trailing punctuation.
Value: value=-14 unit=°F
